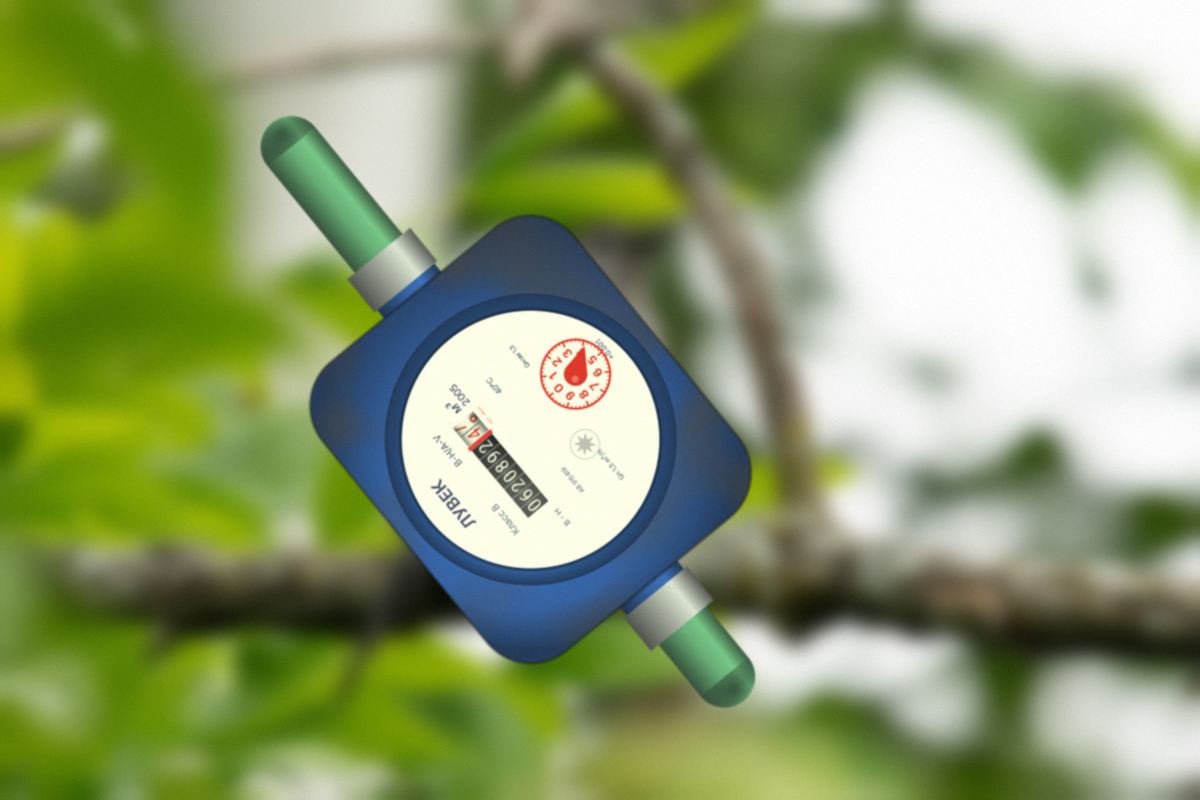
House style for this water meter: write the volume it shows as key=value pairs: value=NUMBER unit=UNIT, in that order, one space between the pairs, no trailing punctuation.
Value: value=620892.474 unit=m³
